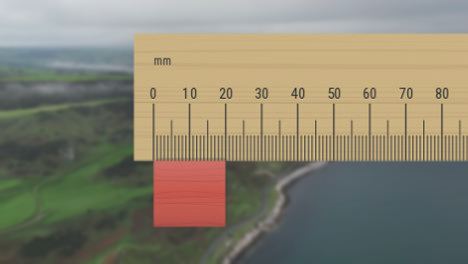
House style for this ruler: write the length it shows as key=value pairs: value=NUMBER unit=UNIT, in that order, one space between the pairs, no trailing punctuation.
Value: value=20 unit=mm
